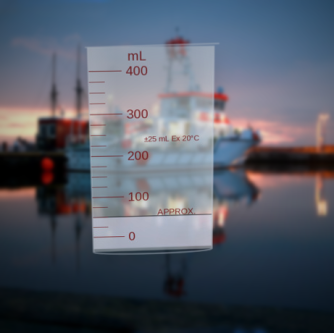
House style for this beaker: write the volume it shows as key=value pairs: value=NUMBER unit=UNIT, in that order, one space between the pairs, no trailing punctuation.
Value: value=50 unit=mL
